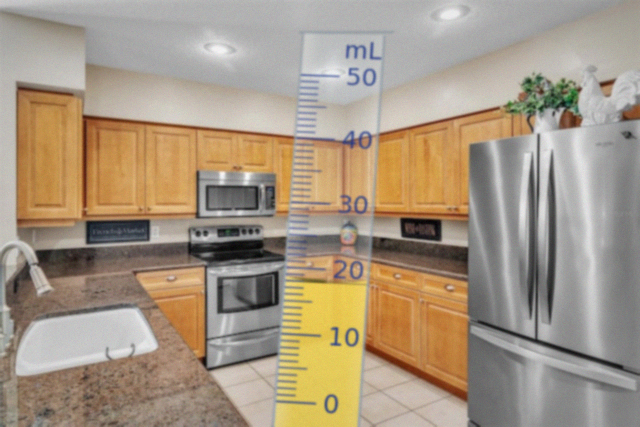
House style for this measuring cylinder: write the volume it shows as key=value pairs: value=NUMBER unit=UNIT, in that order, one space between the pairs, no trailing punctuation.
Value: value=18 unit=mL
